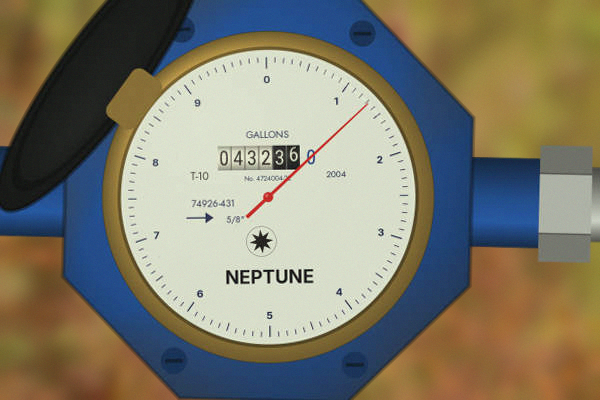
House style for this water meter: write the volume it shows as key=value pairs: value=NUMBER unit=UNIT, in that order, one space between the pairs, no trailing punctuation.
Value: value=432361.3 unit=gal
